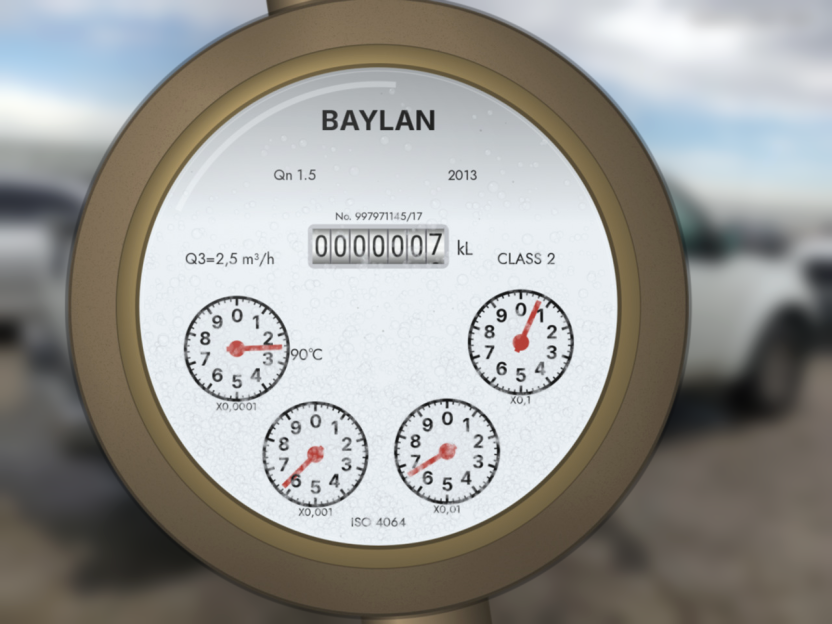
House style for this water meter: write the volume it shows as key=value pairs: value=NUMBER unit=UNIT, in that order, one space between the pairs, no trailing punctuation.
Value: value=7.0662 unit=kL
